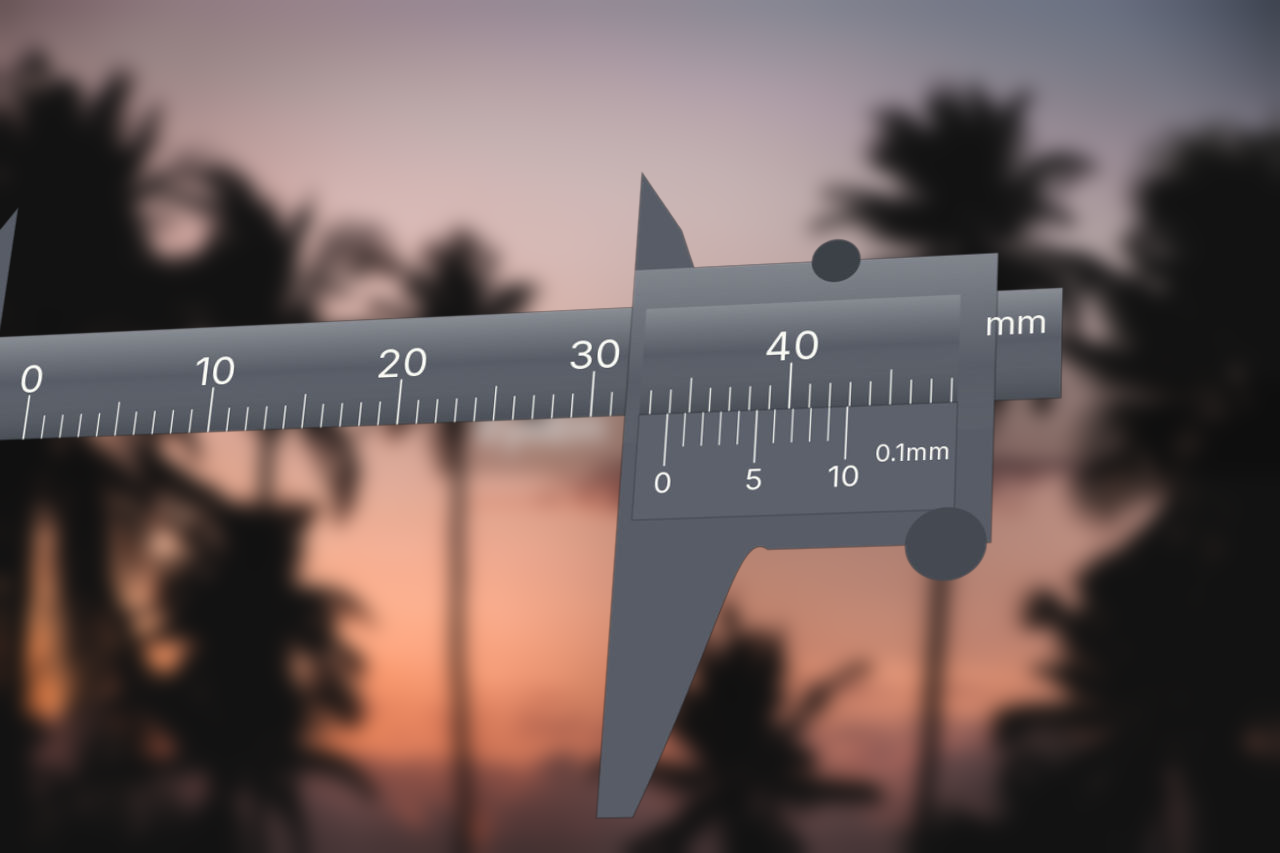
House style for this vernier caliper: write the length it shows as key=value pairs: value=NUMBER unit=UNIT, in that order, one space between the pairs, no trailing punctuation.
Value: value=33.9 unit=mm
